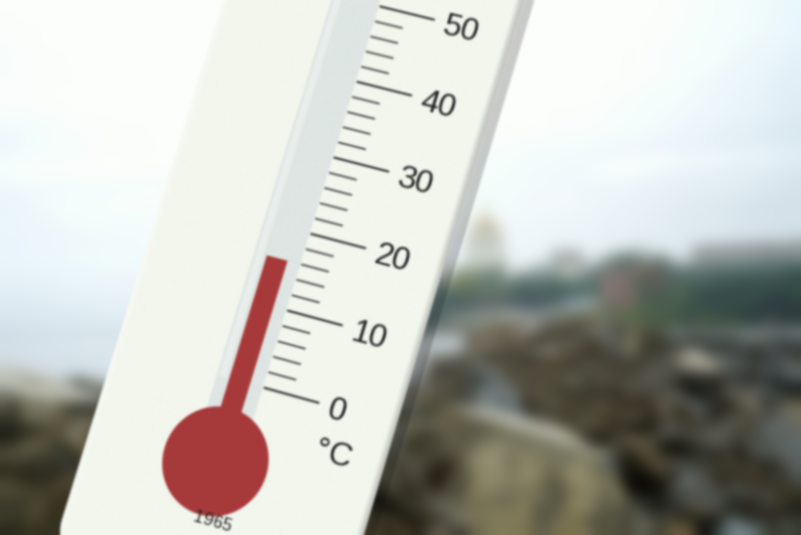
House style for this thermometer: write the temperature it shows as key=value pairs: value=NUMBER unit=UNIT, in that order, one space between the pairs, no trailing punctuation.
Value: value=16 unit=°C
